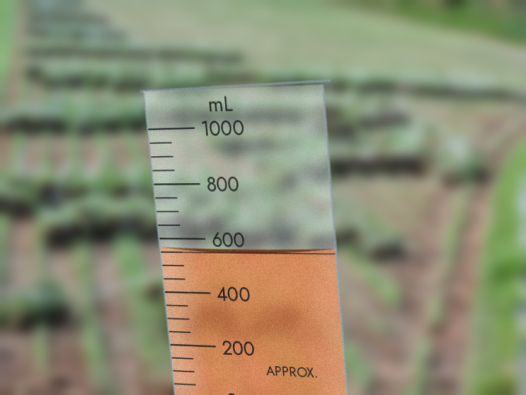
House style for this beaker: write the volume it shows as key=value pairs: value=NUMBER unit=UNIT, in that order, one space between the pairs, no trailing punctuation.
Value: value=550 unit=mL
